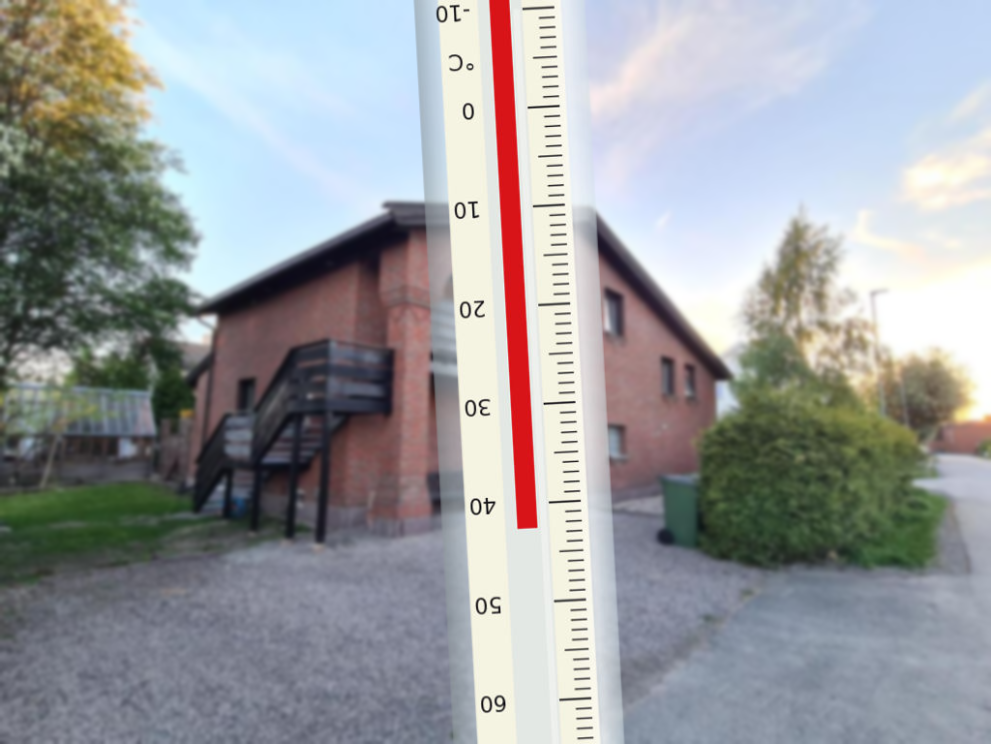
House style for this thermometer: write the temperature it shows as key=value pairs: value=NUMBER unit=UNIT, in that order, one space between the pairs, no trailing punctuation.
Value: value=42.5 unit=°C
